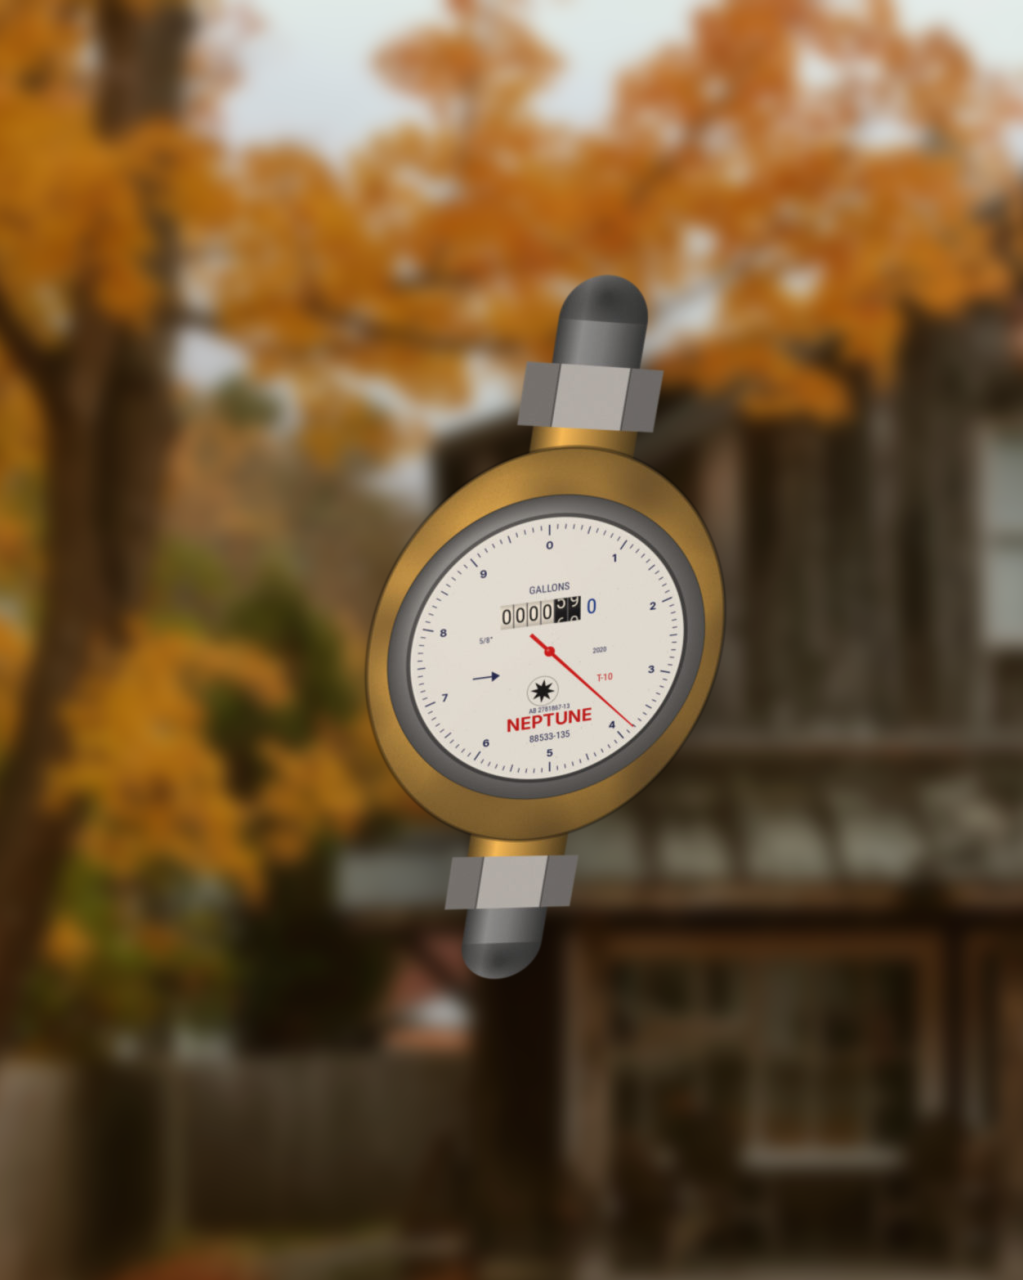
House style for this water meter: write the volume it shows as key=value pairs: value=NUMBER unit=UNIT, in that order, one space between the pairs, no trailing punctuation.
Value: value=593.8 unit=gal
